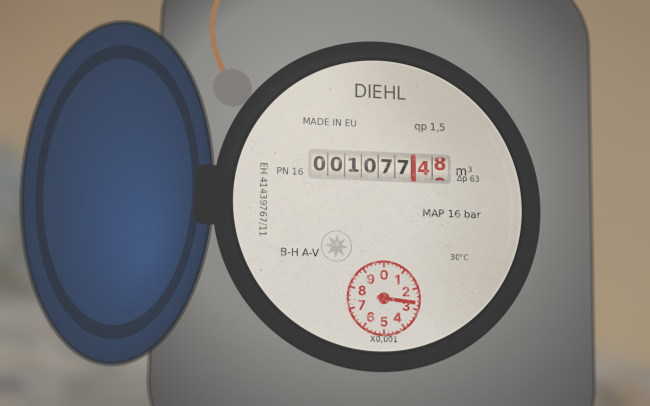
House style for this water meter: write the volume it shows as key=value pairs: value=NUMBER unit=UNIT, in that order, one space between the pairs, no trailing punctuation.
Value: value=1077.482 unit=m³
